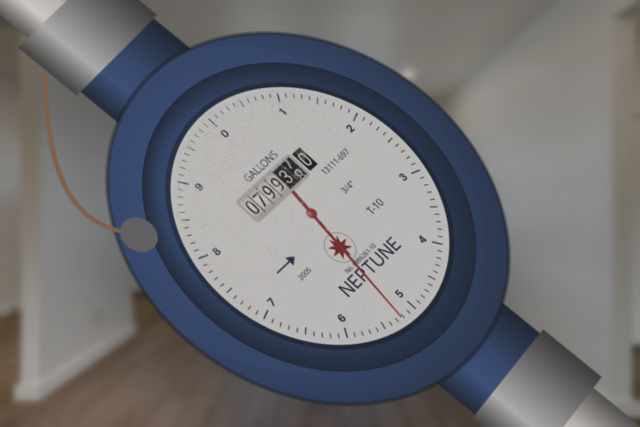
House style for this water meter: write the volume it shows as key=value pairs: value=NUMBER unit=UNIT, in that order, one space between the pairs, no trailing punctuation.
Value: value=799375.2 unit=gal
